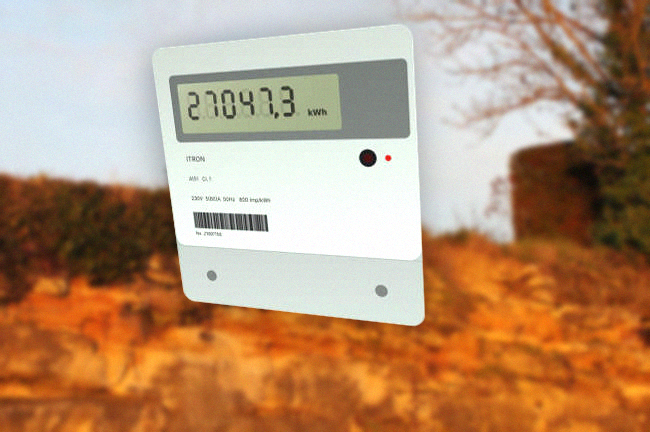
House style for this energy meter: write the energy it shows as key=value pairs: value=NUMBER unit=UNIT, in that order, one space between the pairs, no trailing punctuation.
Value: value=27047.3 unit=kWh
